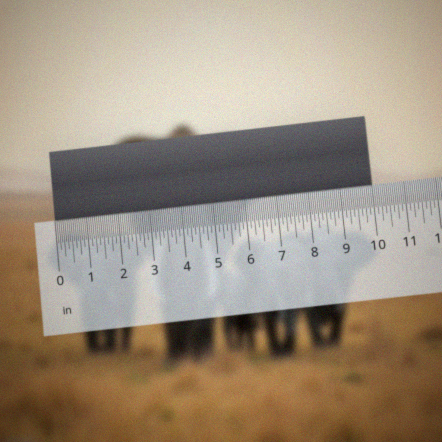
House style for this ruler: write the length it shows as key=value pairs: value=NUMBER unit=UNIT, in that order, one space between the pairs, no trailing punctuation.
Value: value=10 unit=in
